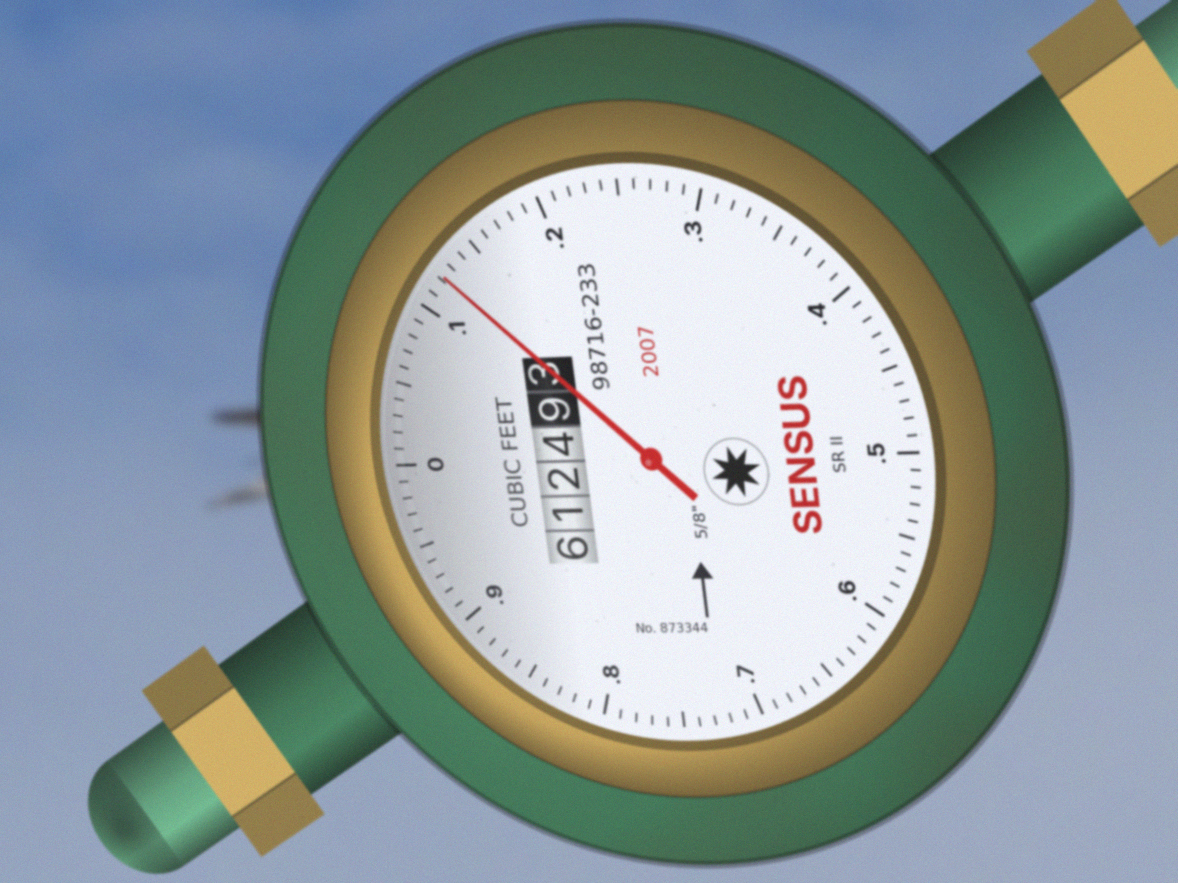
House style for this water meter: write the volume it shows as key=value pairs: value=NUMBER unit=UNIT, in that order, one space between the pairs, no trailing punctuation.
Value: value=612493.12 unit=ft³
